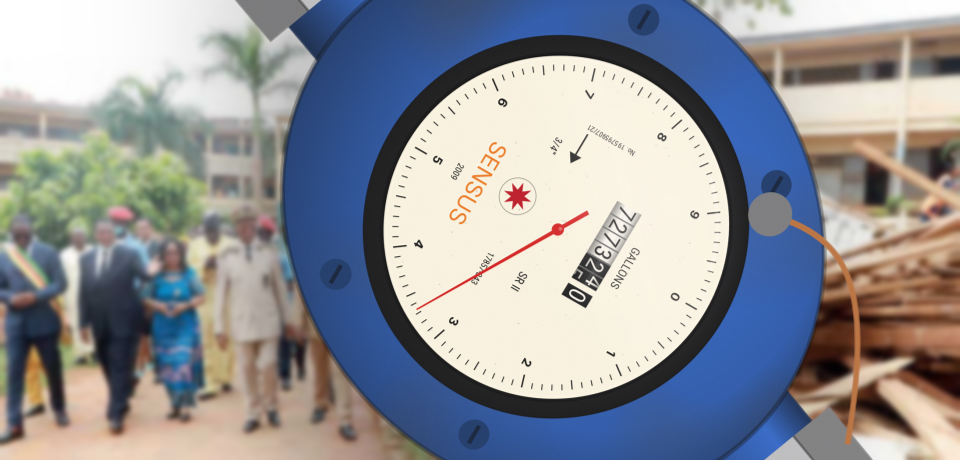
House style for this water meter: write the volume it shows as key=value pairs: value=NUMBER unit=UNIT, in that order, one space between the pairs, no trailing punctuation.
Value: value=7273243.3 unit=gal
